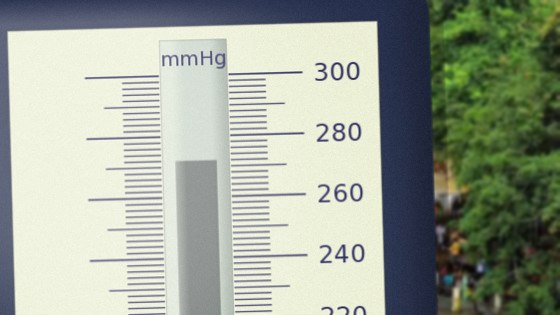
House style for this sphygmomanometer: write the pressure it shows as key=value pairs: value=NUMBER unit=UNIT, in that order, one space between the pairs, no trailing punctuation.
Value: value=272 unit=mmHg
